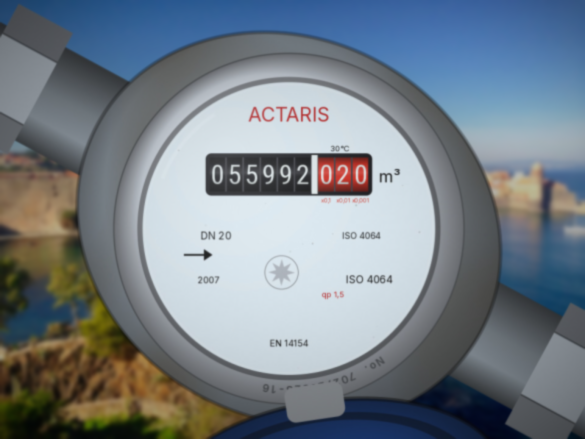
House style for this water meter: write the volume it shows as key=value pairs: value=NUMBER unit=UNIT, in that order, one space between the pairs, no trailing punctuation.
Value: value=55992.020 unit=m³
